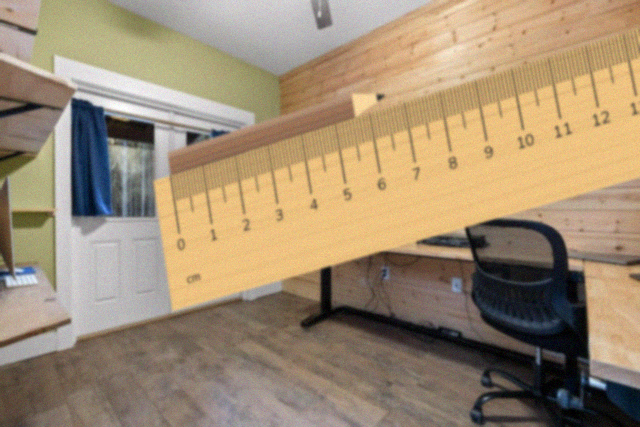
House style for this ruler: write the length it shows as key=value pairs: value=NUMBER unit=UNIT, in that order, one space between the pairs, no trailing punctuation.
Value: value=6.5 unit=cm
